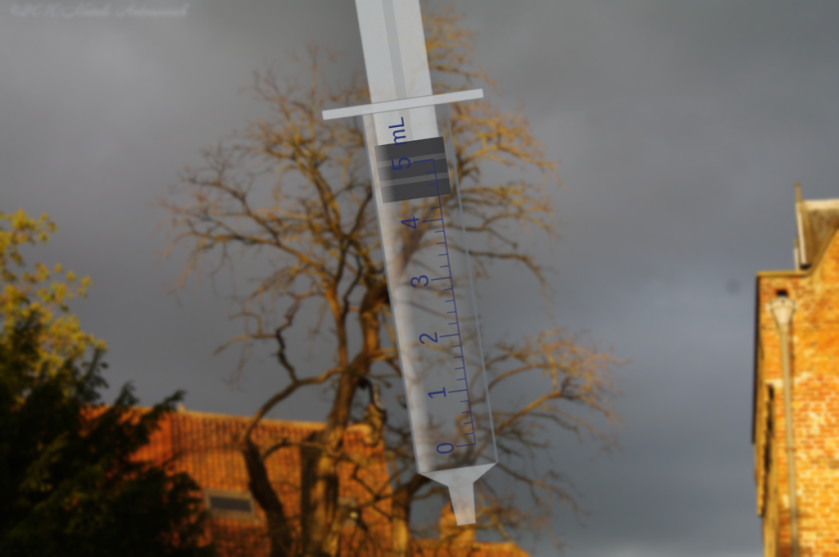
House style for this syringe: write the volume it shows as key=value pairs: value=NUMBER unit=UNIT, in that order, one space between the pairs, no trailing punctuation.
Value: value=4.4 unit=mL
